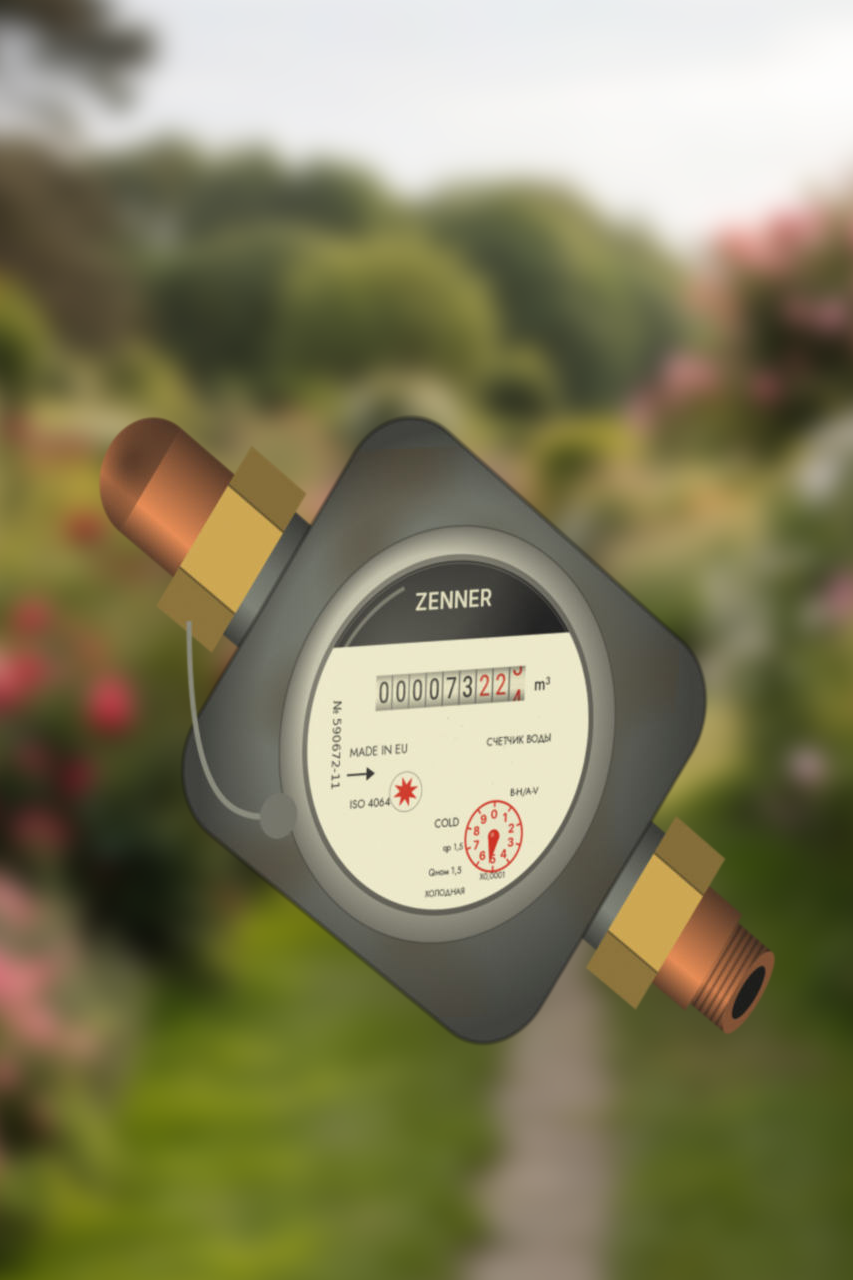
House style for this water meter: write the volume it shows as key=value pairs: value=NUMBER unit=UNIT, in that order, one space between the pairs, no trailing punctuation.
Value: value=73.2235 unit=m³
